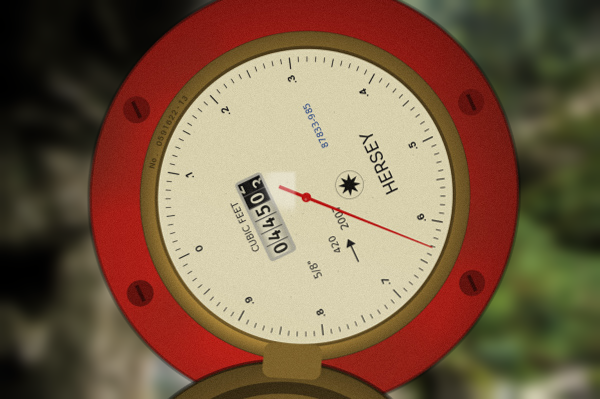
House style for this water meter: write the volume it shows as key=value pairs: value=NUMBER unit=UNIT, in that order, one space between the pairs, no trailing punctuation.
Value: value=44502.63 unit=ft³
